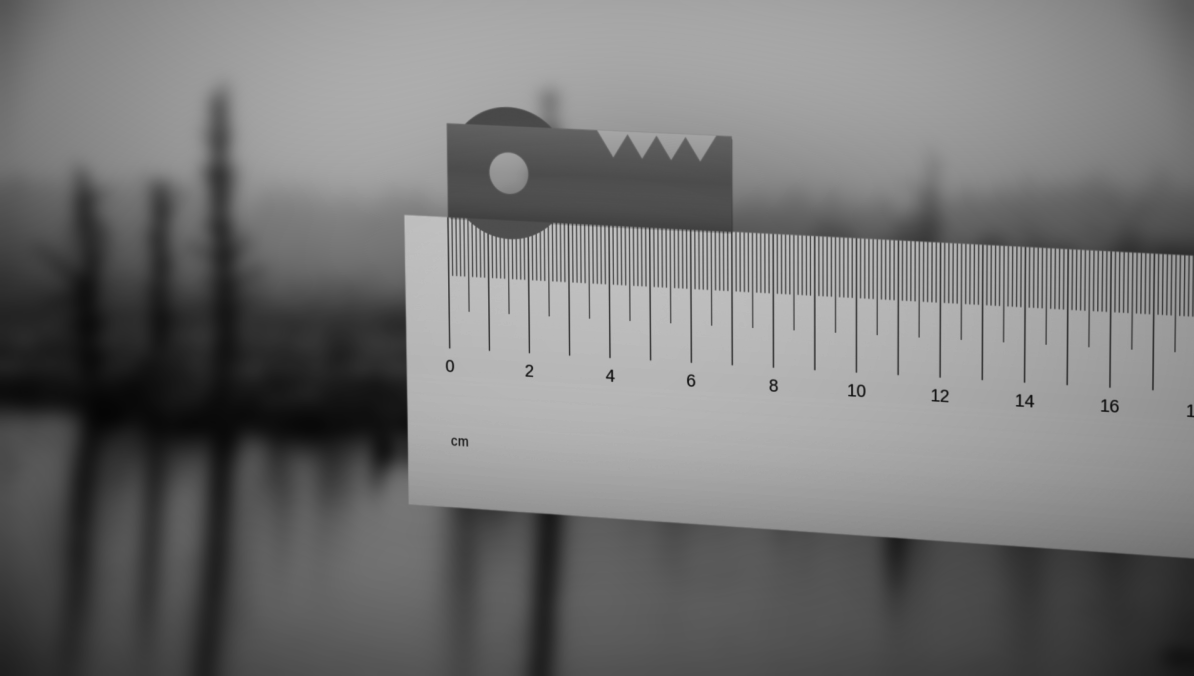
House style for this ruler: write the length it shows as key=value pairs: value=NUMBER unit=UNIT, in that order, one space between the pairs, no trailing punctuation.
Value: value=7 unit=cm
